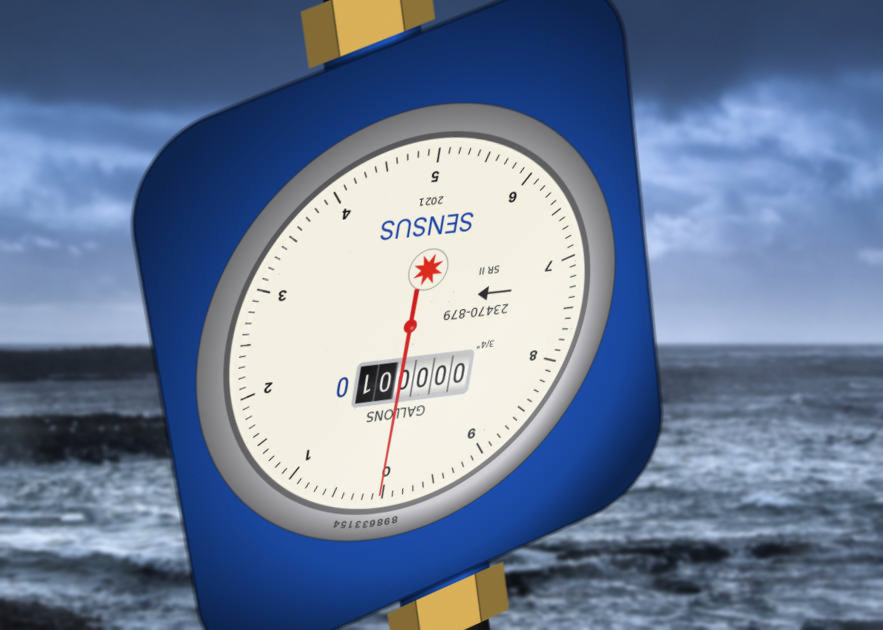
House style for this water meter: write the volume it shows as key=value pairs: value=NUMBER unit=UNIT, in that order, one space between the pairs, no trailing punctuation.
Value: value=10.0 unit=gal
